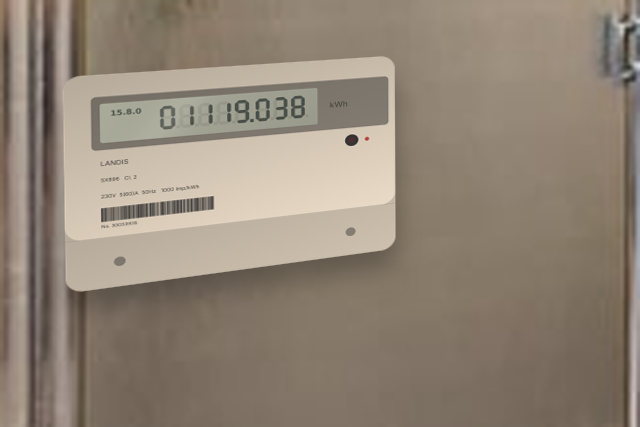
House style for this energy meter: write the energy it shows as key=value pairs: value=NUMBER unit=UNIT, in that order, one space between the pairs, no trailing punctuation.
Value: value=1119.038 unit=kWh
